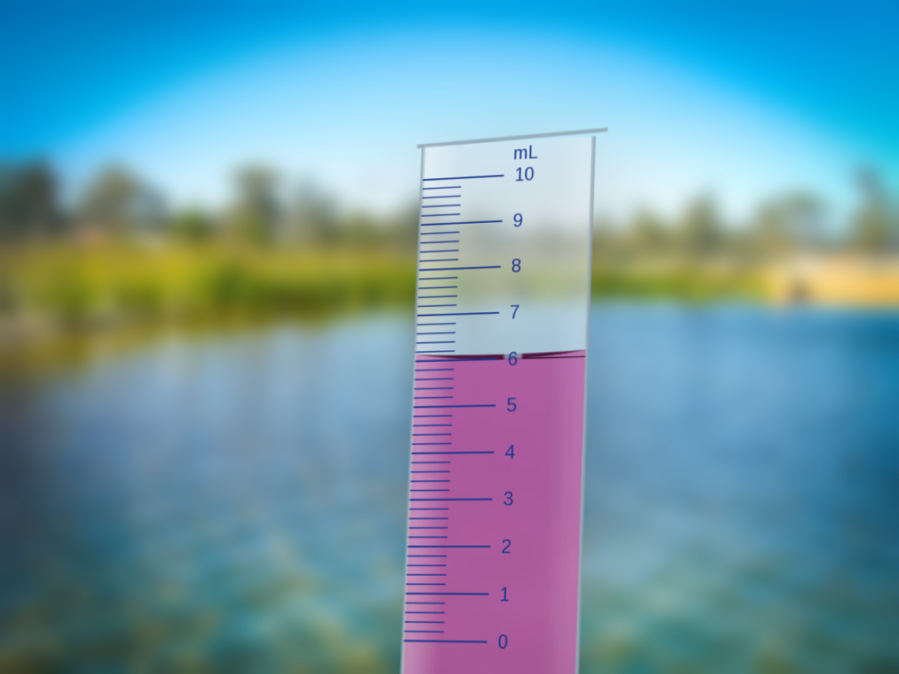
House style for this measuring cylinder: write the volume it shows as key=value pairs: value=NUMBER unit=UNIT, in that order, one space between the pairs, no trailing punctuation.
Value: value=6 unit=mL
